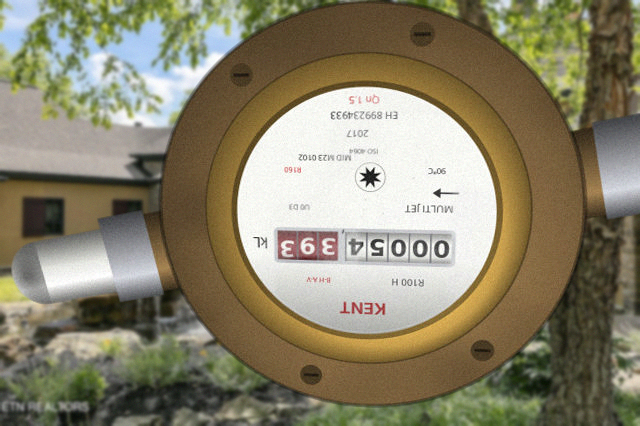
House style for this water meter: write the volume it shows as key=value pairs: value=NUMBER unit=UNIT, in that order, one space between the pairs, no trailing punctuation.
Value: value=54.393 unit=kL
